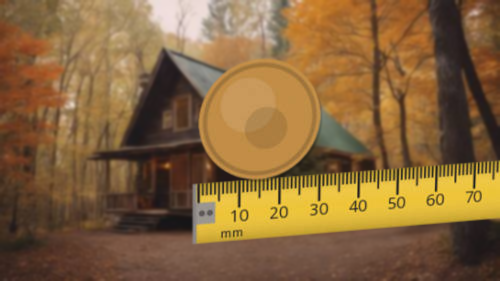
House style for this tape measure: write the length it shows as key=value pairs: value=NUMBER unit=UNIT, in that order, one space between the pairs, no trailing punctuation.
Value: value=30 unit=mm
